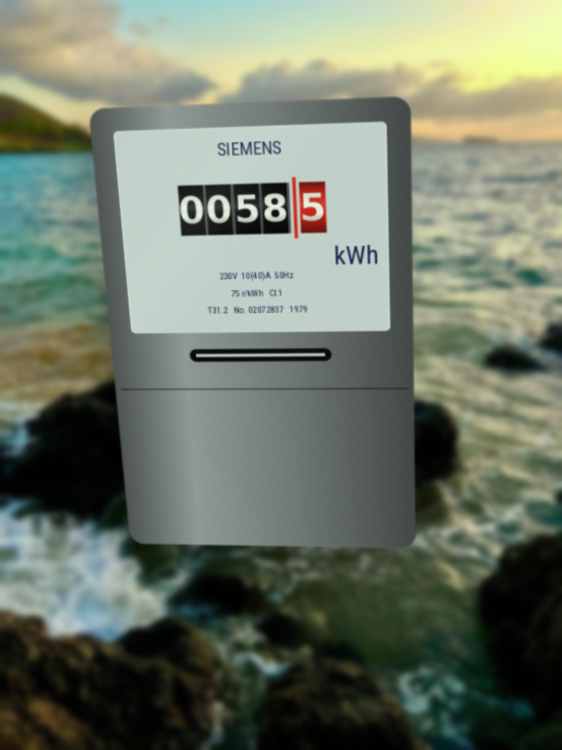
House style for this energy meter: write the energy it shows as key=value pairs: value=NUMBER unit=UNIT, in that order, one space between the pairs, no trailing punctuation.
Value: value=58.5 unit=kWh
